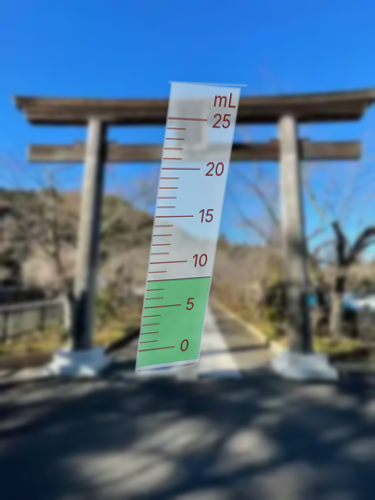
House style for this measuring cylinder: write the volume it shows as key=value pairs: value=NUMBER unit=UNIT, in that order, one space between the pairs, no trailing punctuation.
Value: value=8 unit=mL
